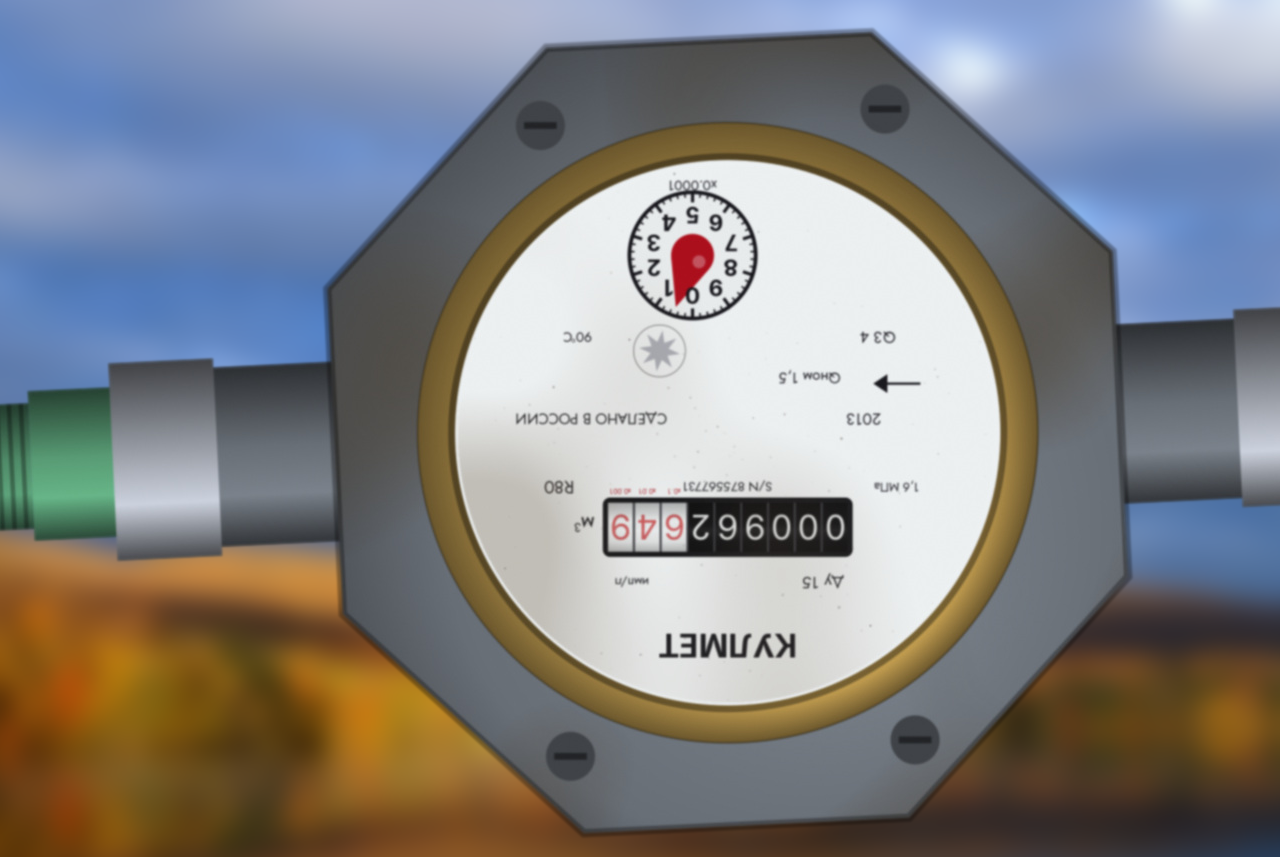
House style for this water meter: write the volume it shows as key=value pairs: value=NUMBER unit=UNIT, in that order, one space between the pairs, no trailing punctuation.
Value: value=962.6490 unit=m³
